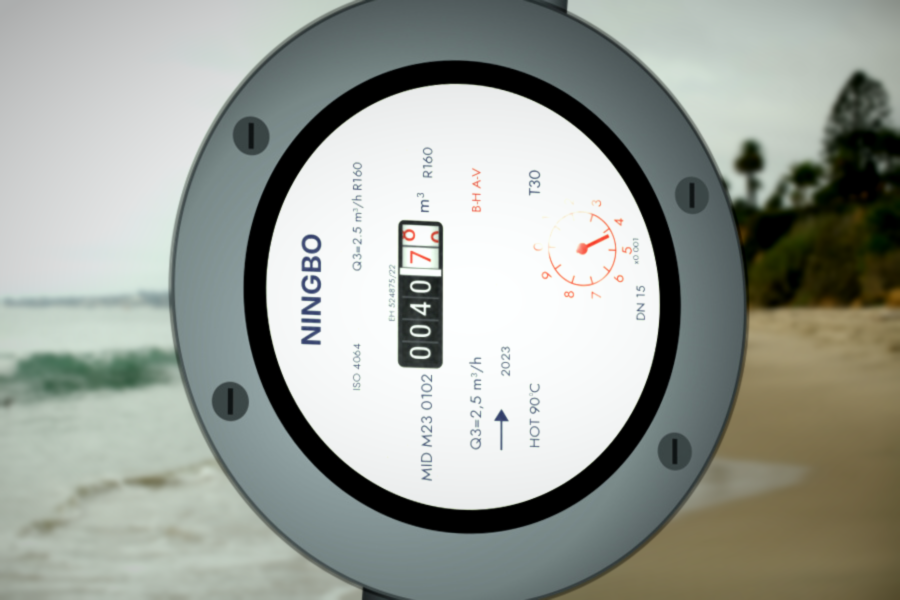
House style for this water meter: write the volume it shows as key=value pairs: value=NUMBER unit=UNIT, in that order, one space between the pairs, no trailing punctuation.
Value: value=40.784 unit=m³
